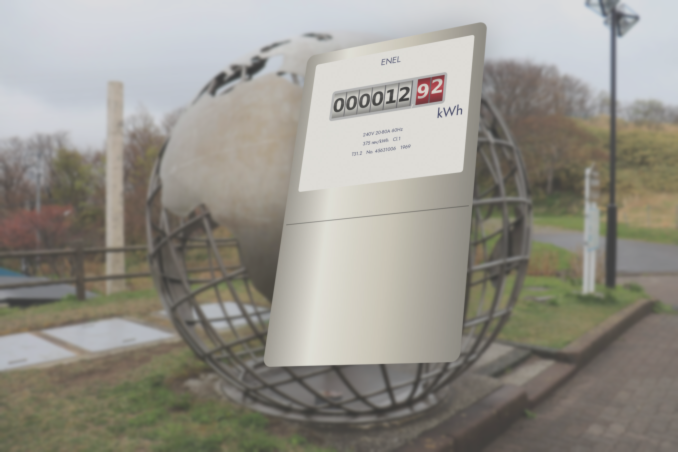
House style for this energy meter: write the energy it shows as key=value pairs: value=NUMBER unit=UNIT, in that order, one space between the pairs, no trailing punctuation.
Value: value=12.92 unit=kWh
